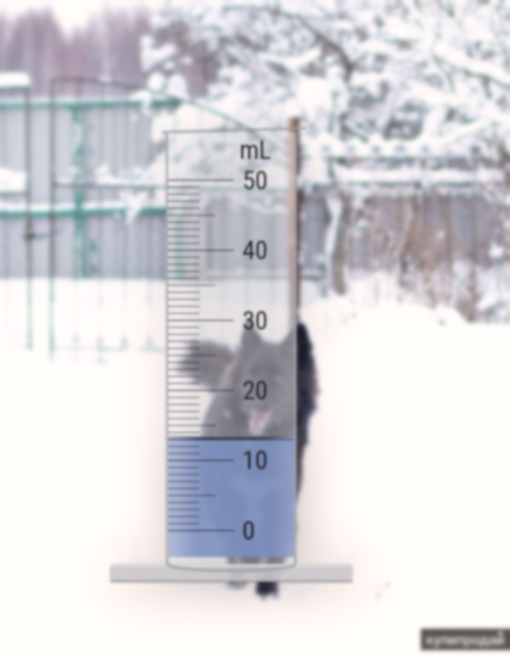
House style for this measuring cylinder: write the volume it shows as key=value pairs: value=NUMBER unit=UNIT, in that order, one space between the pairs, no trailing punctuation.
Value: value=13 unit=mL
